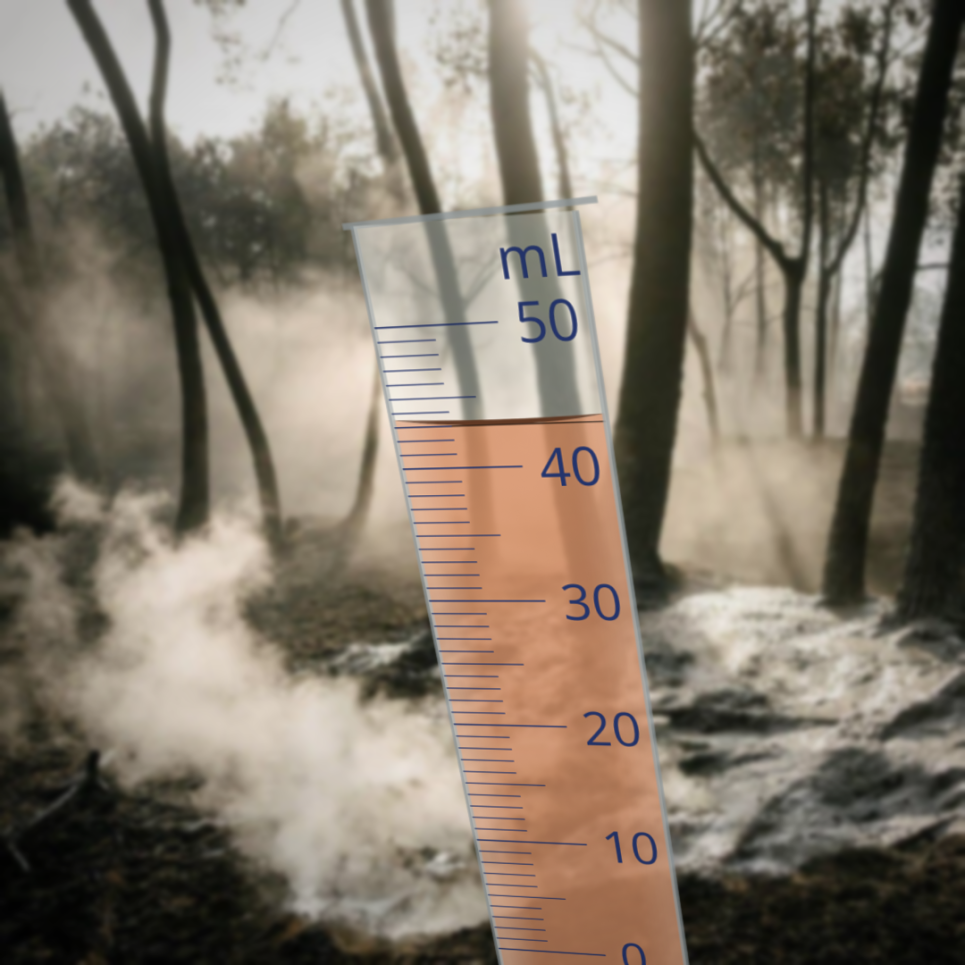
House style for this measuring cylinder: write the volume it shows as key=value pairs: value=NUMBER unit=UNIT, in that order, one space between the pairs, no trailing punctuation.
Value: value=43 unit=mL
